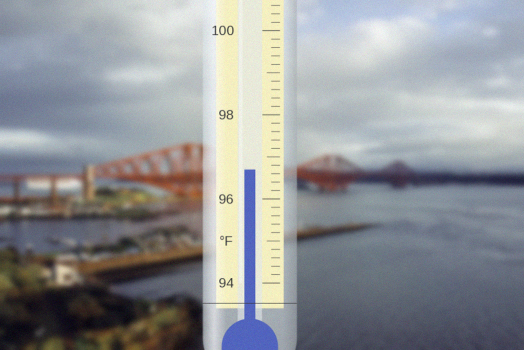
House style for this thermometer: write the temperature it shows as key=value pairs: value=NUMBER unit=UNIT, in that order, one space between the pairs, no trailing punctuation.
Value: value=96.7 unit=°F
